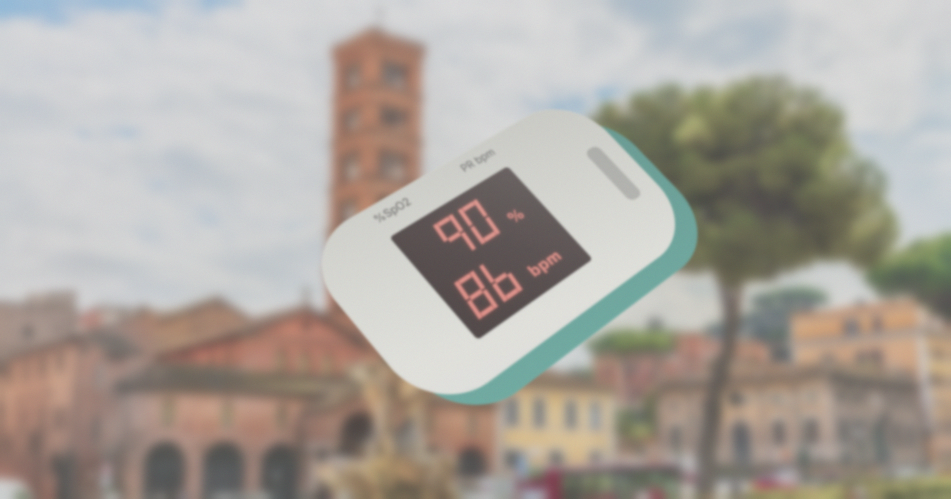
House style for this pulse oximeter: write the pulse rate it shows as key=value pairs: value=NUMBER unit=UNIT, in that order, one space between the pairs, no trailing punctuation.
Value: value=86 unit=bpm
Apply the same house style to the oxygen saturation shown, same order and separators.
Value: value=90 unit=%
